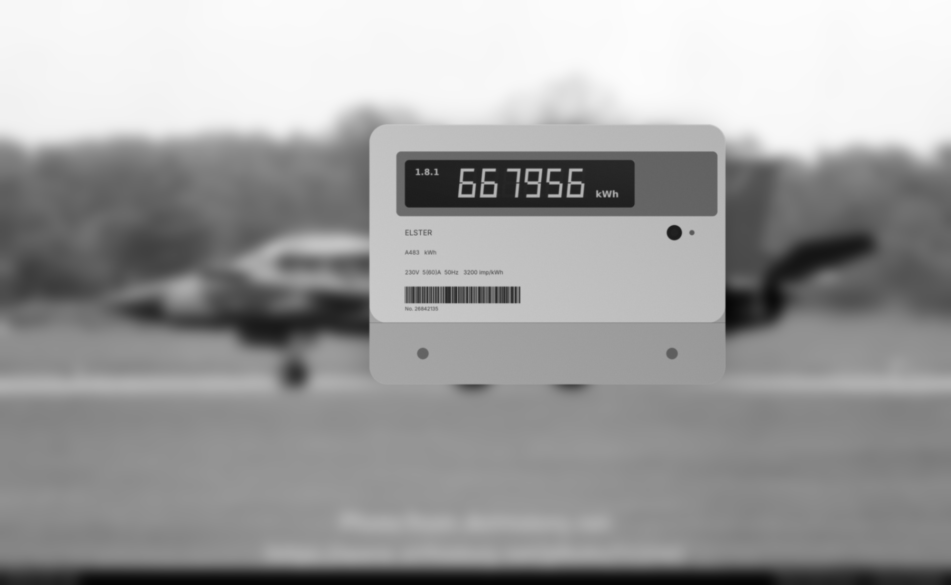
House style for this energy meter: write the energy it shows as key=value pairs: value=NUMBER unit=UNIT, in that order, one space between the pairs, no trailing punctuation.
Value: value=667956 unit=kWh
